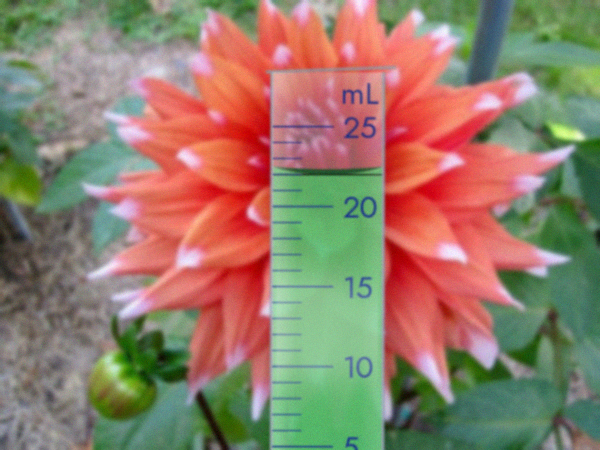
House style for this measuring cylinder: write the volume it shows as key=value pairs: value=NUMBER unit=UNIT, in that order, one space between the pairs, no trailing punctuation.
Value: value=22 unit=mL
